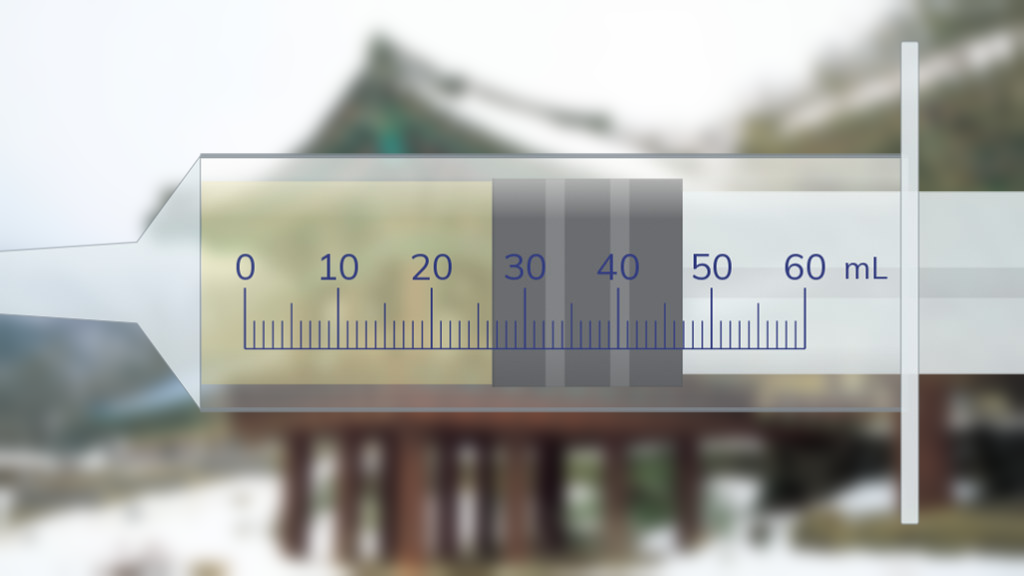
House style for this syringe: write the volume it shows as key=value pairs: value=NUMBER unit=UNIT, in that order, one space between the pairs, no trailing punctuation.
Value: value=26.5 unit=mL
